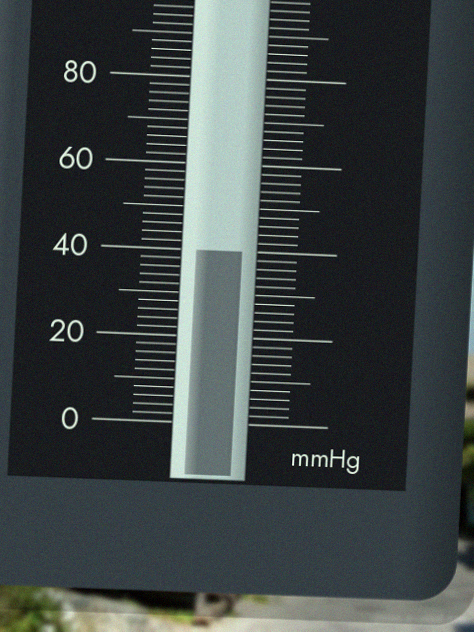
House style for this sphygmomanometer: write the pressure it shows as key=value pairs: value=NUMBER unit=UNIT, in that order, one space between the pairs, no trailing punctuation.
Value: value=40 unit=mmHg
